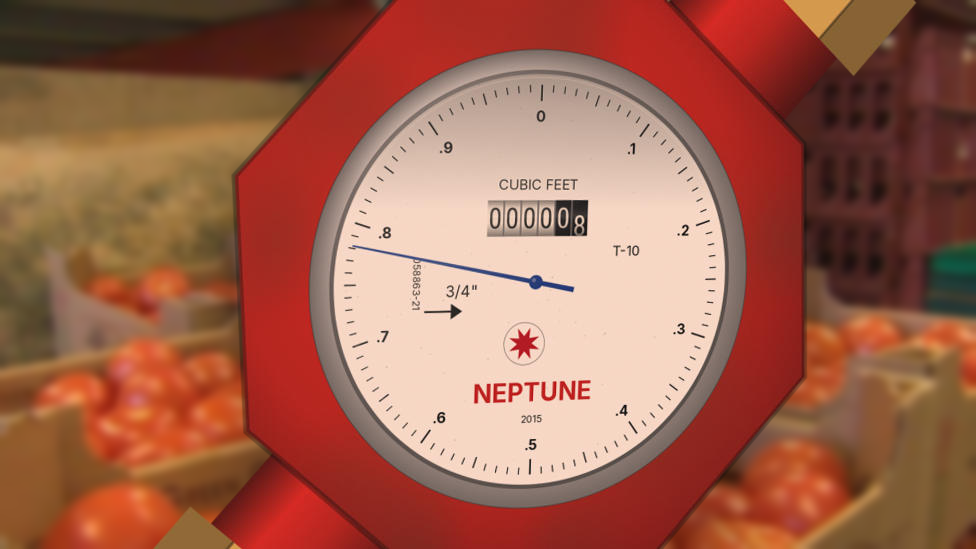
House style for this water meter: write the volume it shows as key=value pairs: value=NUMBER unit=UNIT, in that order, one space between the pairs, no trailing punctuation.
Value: value=7.78 unit=ft³
